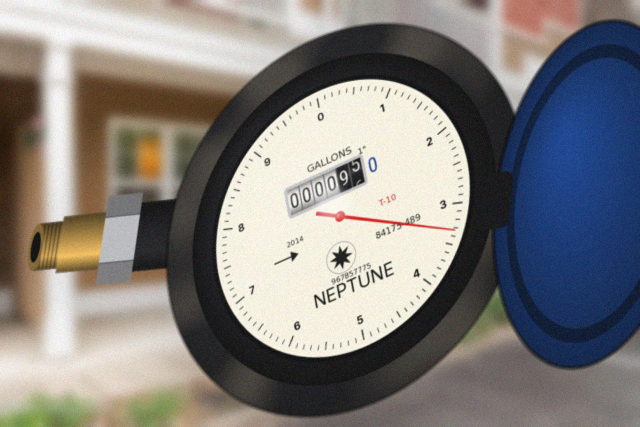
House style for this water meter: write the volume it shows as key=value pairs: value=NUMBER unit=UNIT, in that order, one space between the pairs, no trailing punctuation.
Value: value=953.3 unit=gal
